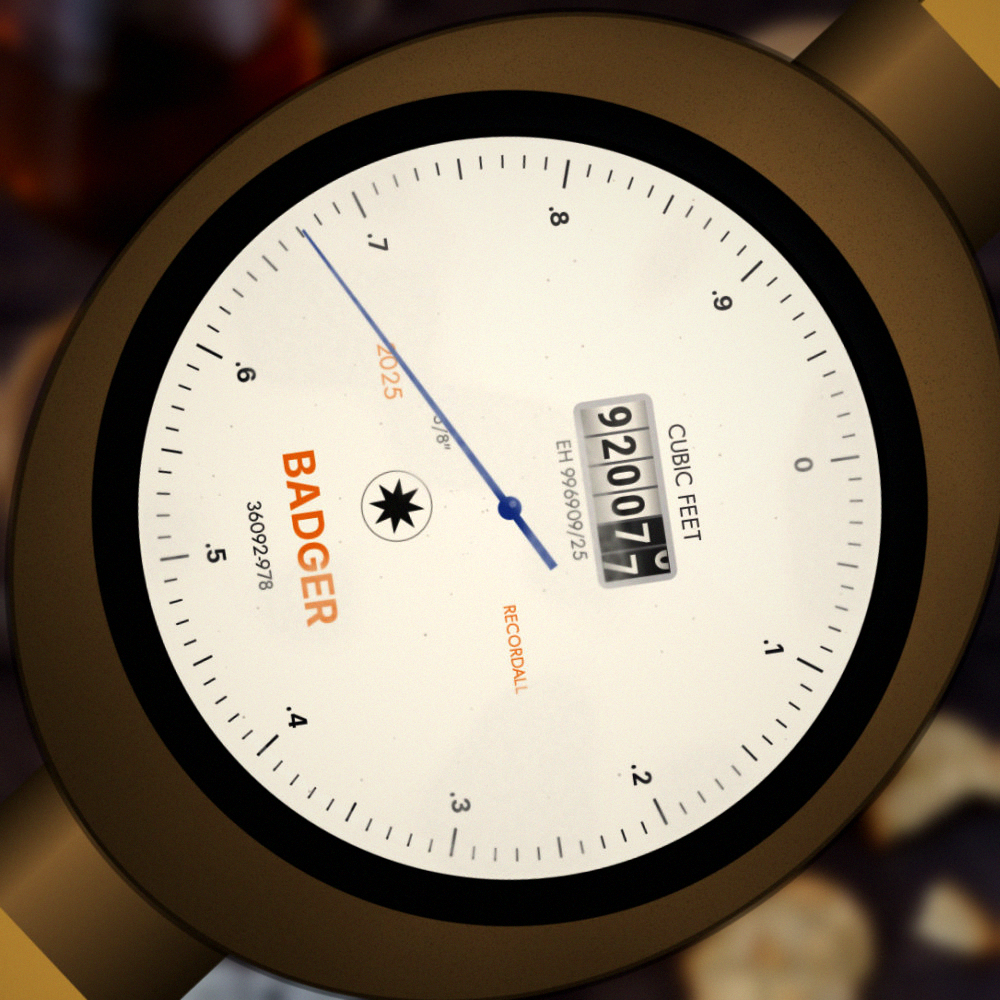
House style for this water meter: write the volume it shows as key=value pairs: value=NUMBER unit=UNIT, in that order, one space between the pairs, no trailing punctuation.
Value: value=920076.67 unit=ft³
